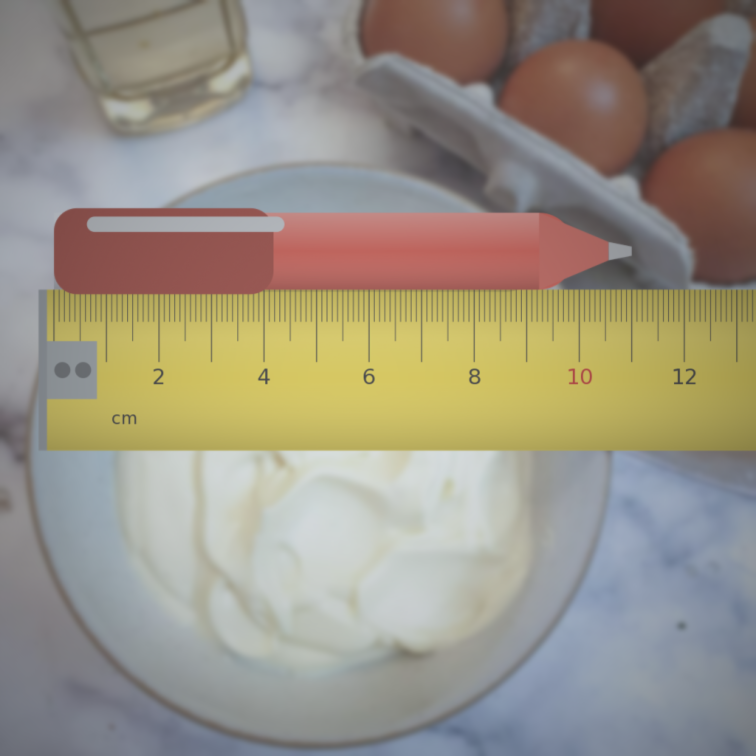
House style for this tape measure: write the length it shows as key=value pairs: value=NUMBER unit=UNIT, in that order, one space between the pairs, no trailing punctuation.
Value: value=11 unit=cm
